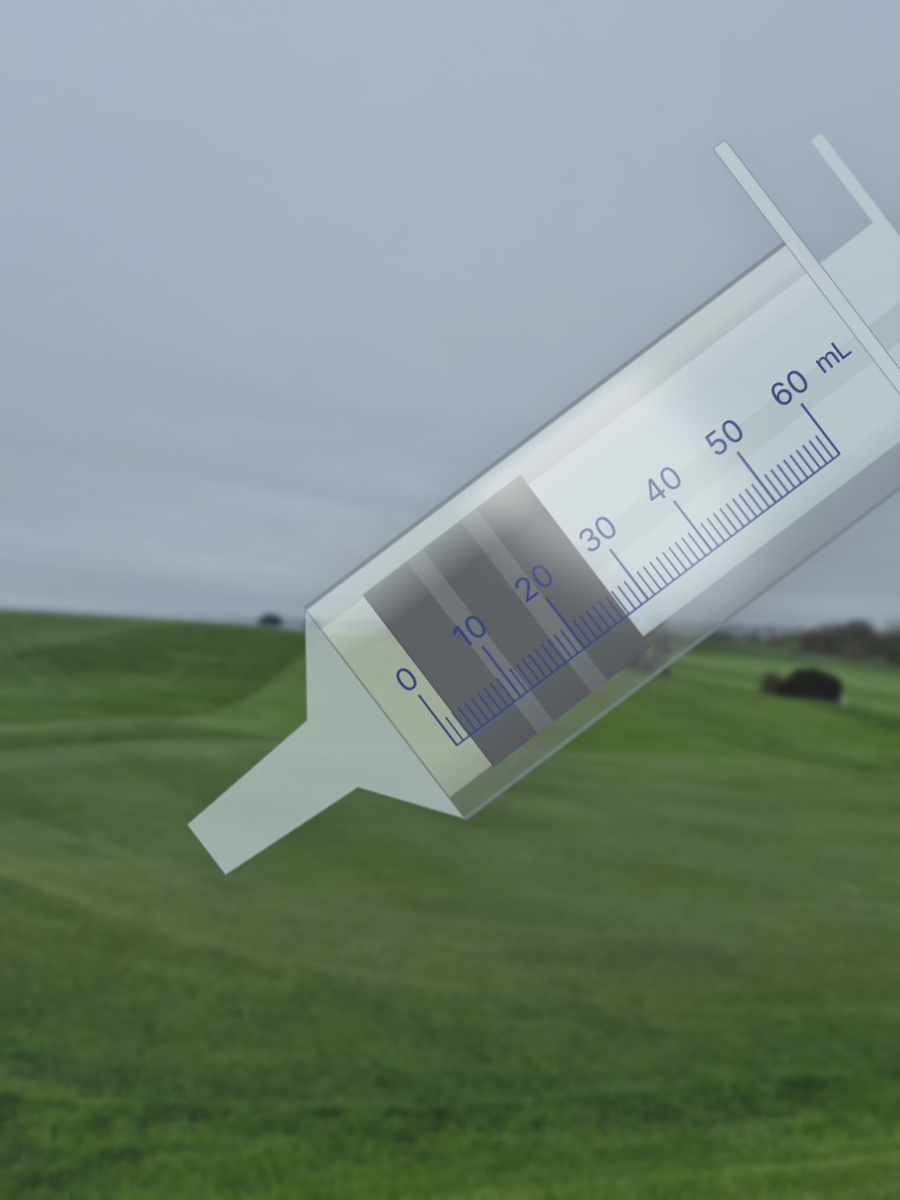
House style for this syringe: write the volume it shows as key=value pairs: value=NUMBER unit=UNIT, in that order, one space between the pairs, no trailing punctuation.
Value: value=2 unit=mL
